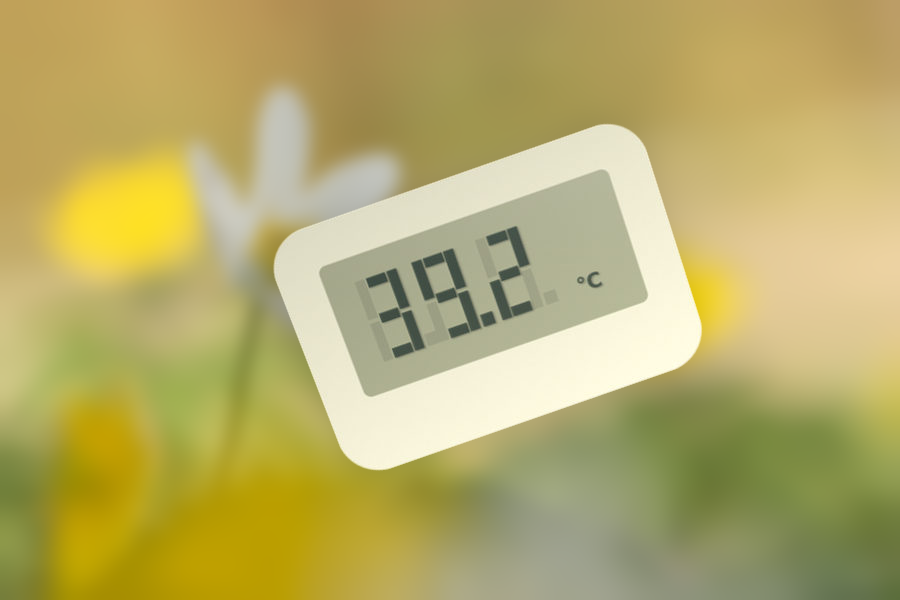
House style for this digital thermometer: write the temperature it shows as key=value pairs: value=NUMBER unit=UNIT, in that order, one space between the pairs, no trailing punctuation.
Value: value=39.2 unit=°C
